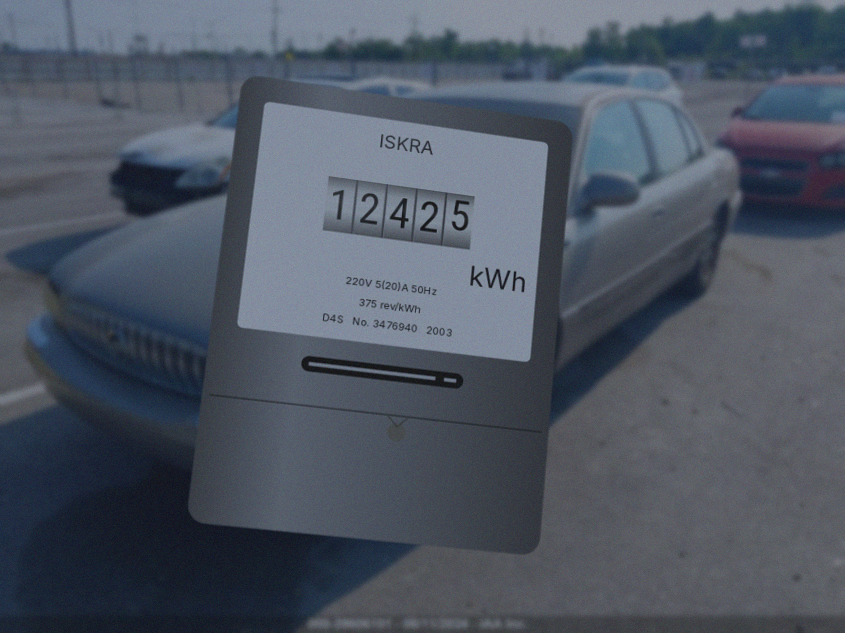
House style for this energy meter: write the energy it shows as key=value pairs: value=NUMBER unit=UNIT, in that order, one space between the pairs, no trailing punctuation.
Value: value=12425 unit=kWh
